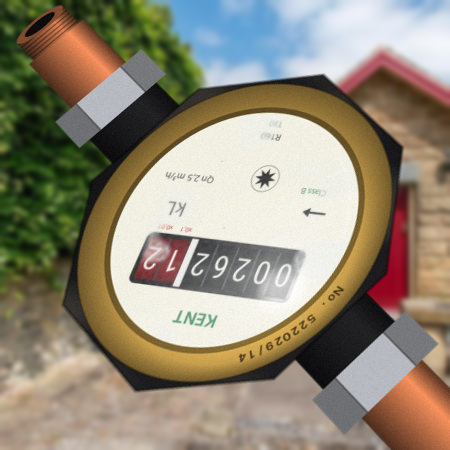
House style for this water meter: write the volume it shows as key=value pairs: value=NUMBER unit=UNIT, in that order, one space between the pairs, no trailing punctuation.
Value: value=262.12 unit=kL
